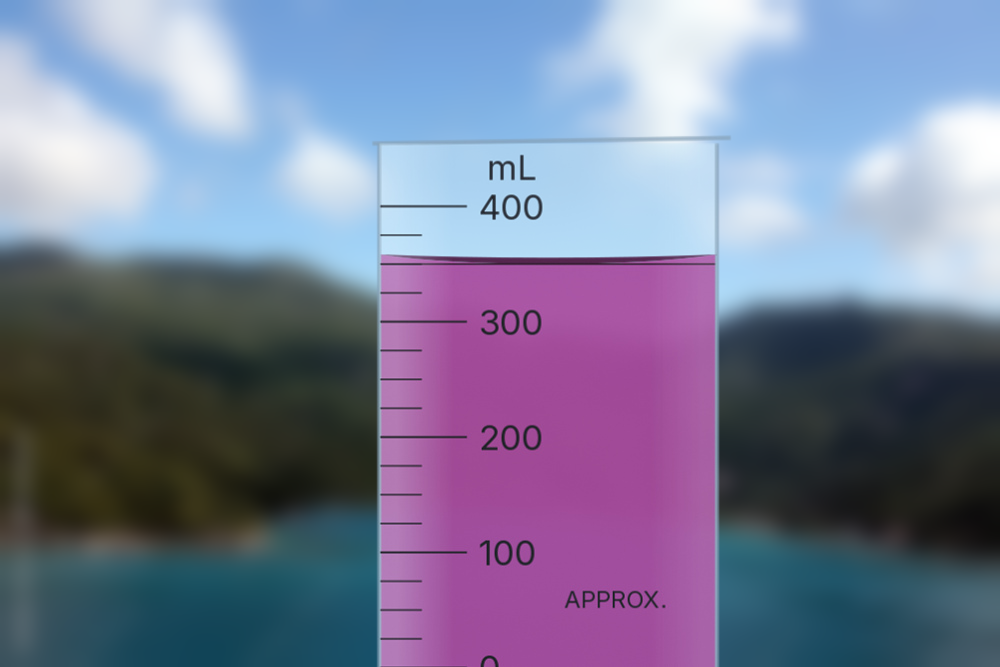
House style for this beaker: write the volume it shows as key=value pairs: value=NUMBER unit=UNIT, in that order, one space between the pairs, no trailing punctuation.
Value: value=350 unit=mL
